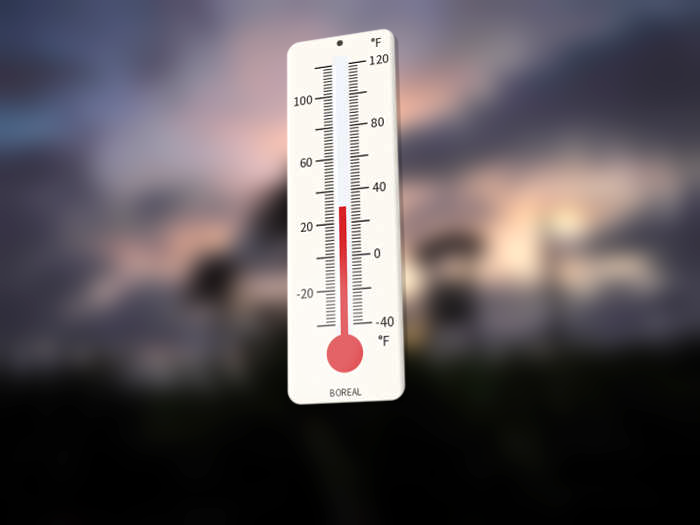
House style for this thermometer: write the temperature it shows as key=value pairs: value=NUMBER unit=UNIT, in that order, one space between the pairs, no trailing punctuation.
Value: value=30 unit=°F
